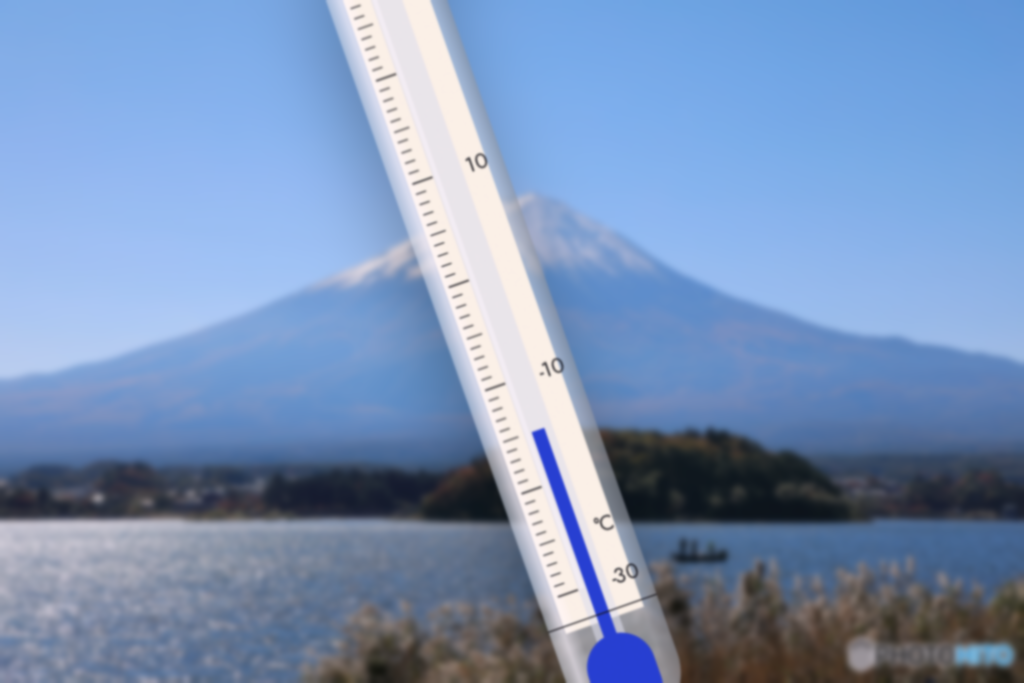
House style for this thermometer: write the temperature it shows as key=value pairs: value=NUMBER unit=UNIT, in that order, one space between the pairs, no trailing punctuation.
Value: value=-15 unit=°C
